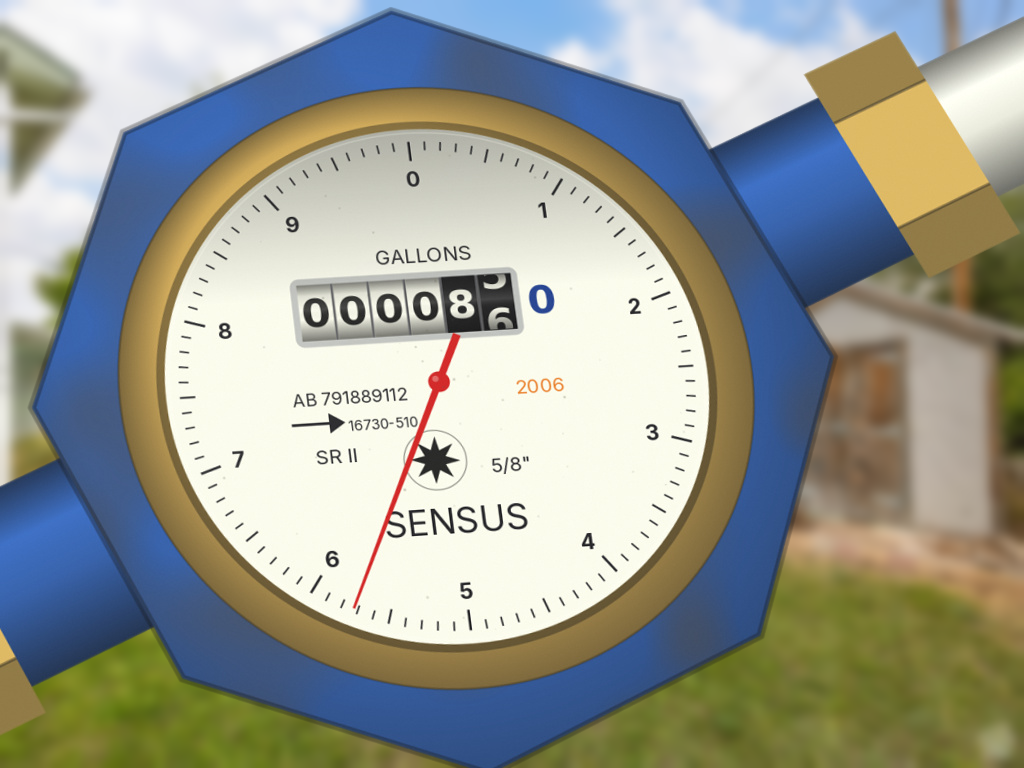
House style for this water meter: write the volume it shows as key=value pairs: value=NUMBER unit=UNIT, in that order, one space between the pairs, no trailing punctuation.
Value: value=855.7 unit=gal
